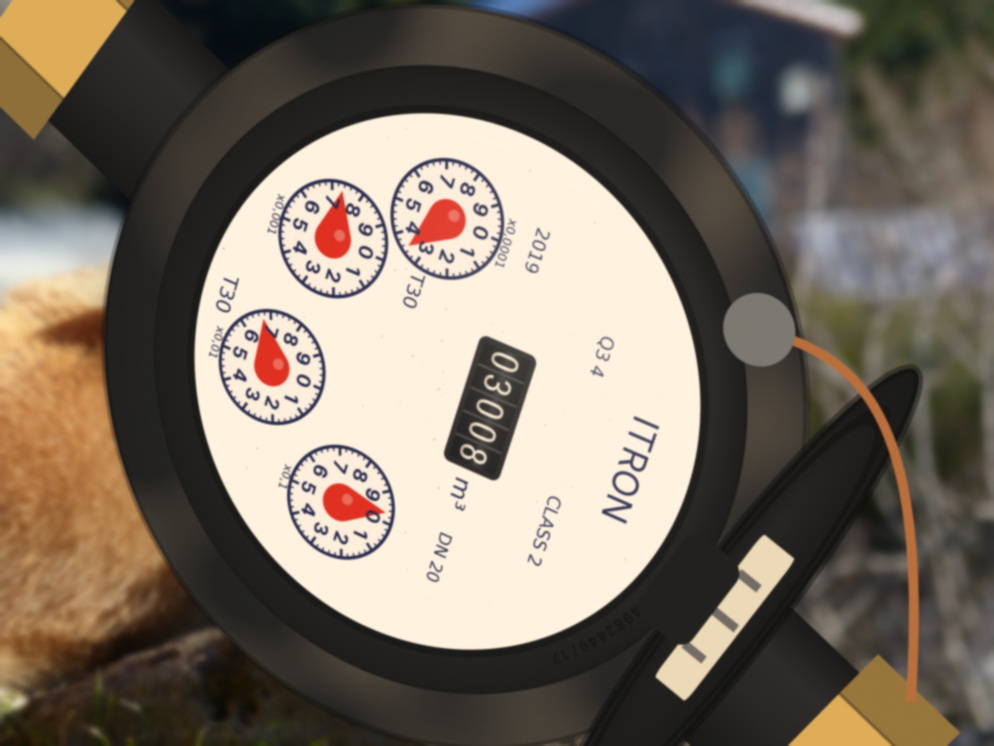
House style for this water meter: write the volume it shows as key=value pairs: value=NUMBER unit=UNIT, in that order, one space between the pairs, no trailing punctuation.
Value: value=3007.9673 unit=m³
